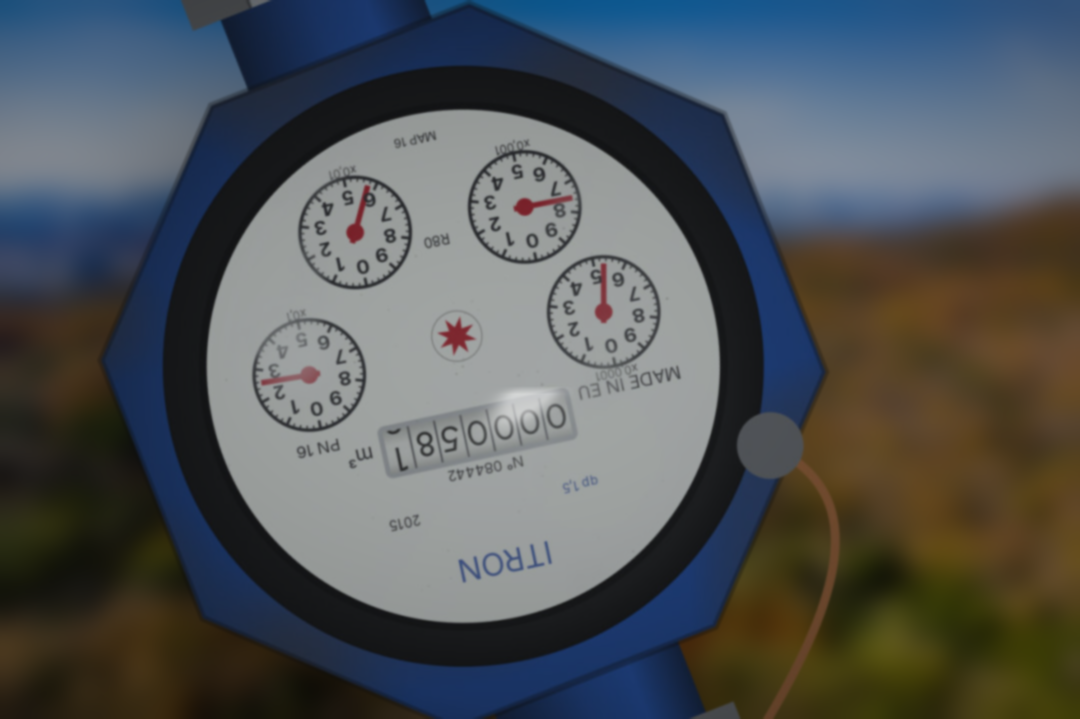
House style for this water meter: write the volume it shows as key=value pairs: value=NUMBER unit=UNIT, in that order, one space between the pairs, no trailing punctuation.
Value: value=581.2575 unit=m³
